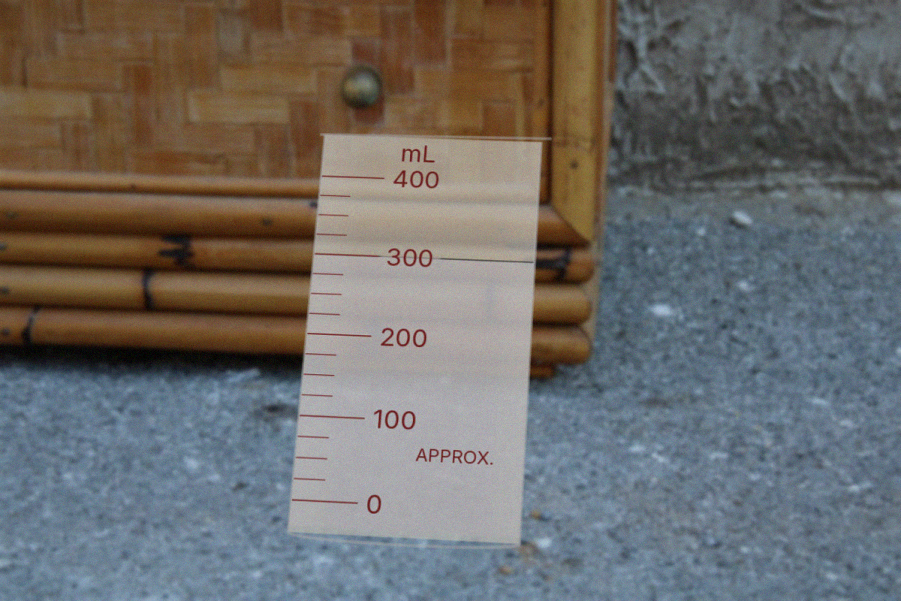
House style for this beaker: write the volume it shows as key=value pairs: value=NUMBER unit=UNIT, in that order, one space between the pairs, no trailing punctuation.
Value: value=300 unit=mL
